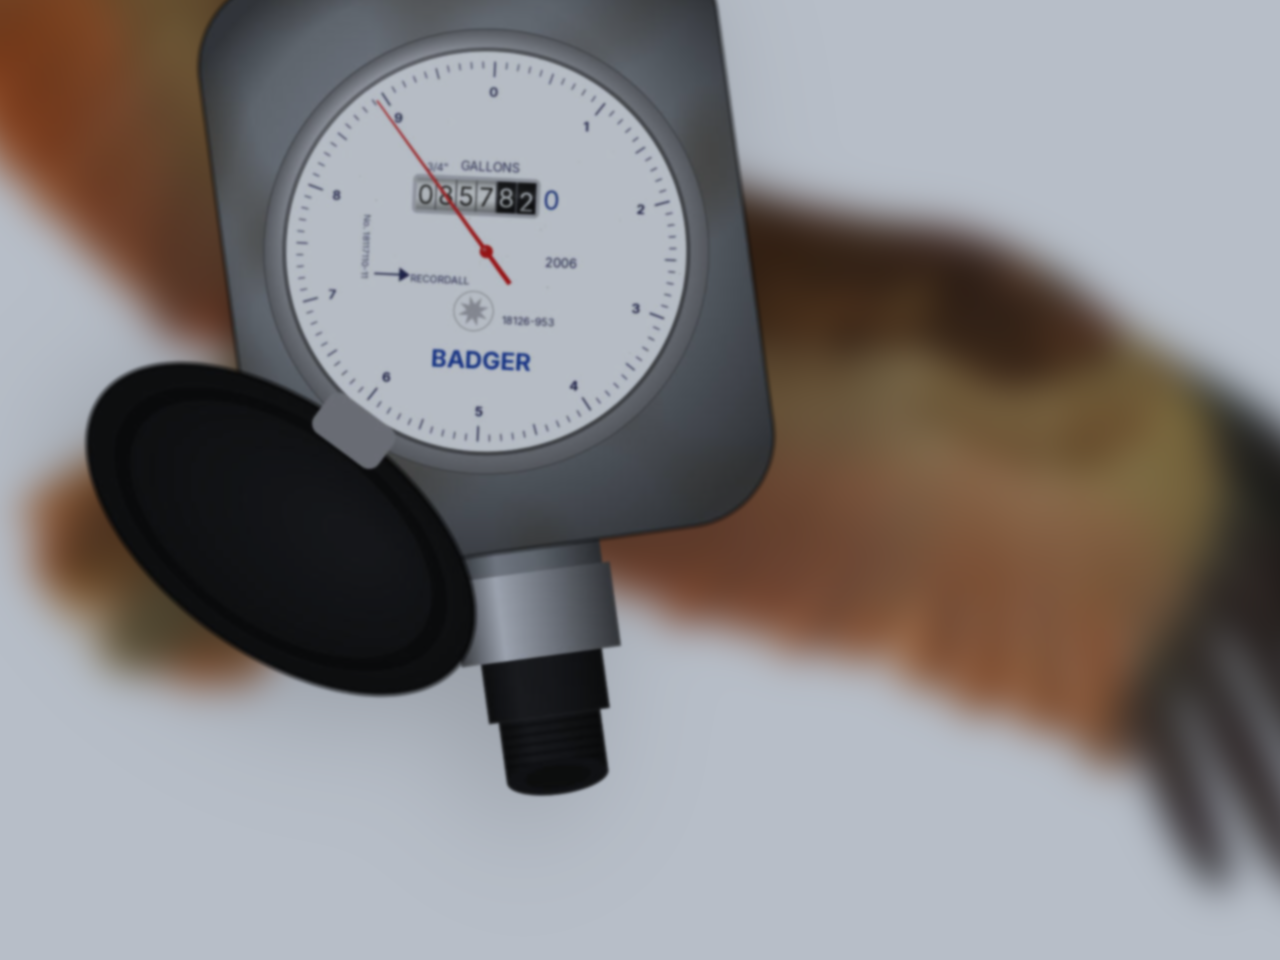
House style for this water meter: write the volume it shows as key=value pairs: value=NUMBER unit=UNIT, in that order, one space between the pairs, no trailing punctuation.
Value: value=857818.9 unit=gal
